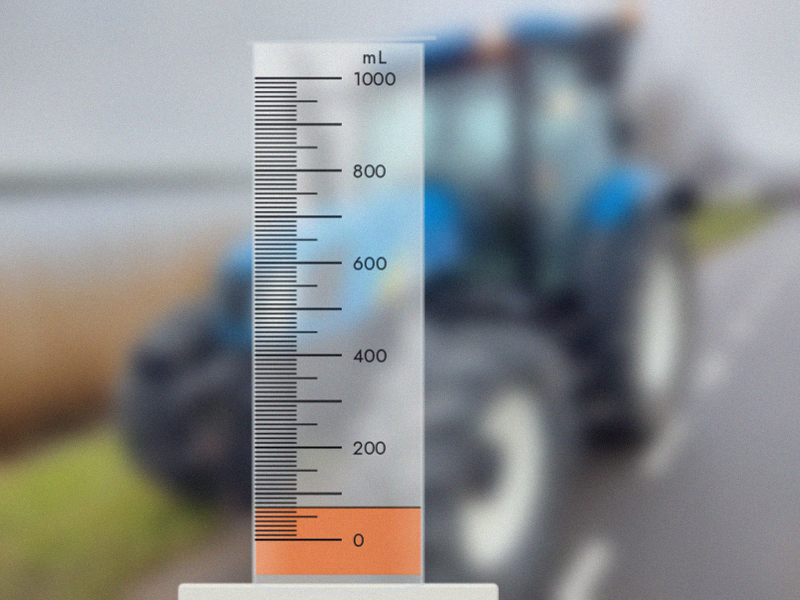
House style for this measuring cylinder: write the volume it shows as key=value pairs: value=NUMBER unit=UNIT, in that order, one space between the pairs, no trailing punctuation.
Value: value=70 unit=mL
